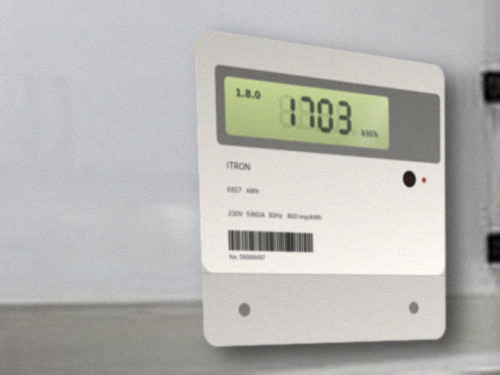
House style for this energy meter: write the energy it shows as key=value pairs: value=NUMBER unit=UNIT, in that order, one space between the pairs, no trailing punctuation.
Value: value=1703 unit=kWh
